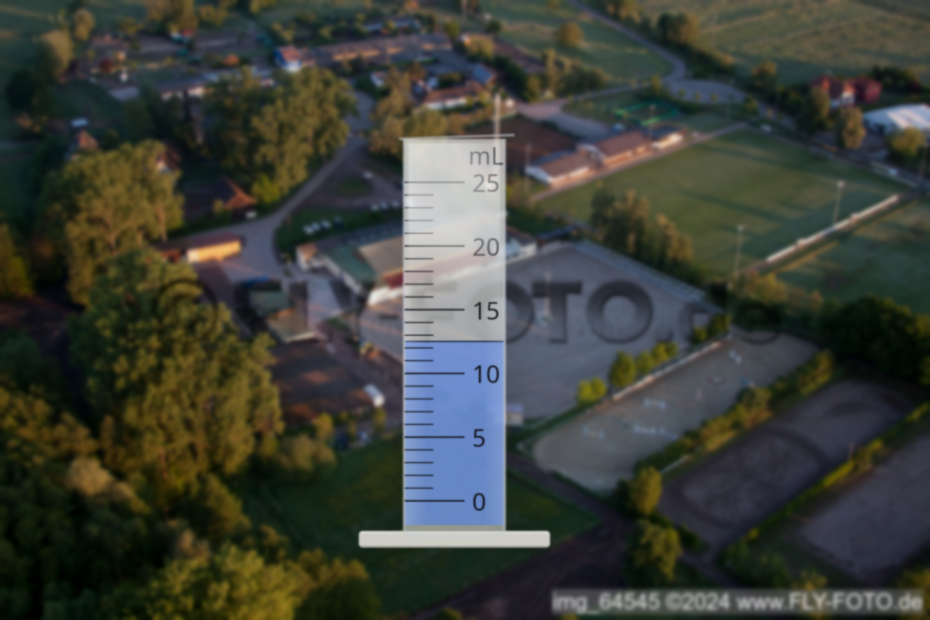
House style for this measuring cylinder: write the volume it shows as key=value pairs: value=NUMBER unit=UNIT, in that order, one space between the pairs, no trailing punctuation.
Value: value=12.5 unit=mL
